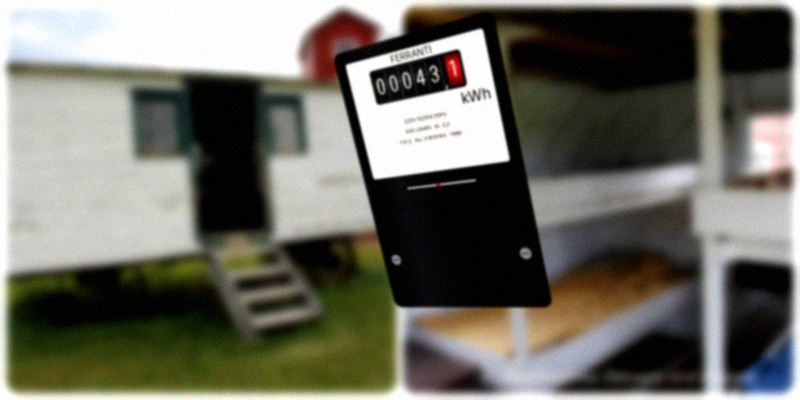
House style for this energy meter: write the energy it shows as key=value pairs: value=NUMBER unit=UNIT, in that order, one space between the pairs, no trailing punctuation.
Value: value=43.1 unit=kWh
